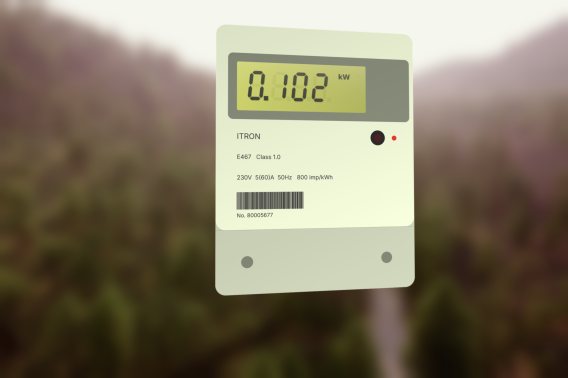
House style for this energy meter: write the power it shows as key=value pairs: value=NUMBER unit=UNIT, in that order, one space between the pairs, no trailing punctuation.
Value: value=0.102 unit=kW
